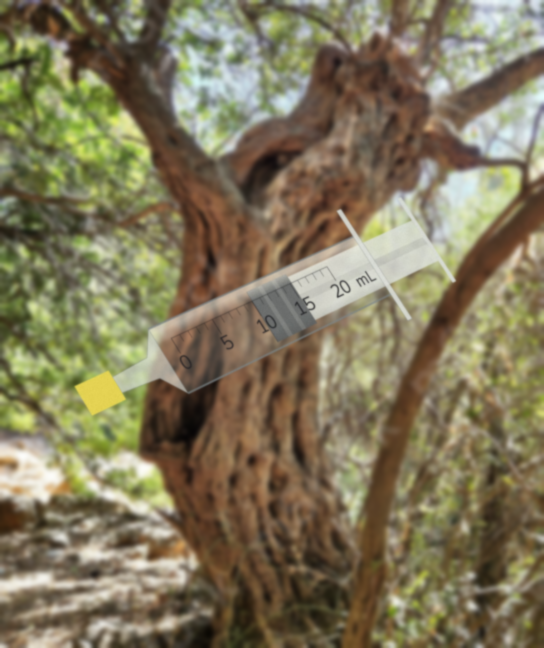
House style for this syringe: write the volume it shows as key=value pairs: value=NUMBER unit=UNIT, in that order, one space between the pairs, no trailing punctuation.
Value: value=10 unit=mL
